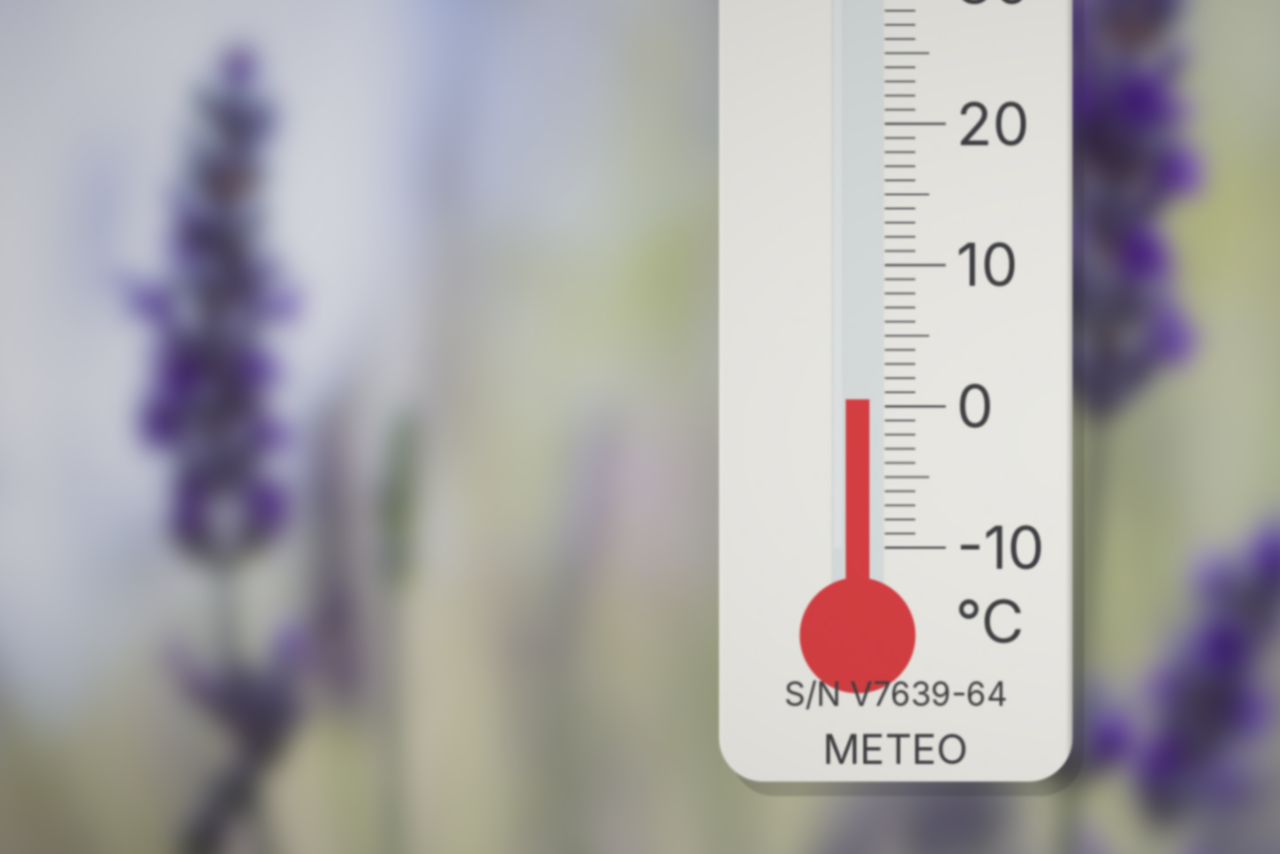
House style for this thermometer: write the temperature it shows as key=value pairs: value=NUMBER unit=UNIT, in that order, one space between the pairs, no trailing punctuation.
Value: value=0.5 unit=°C
